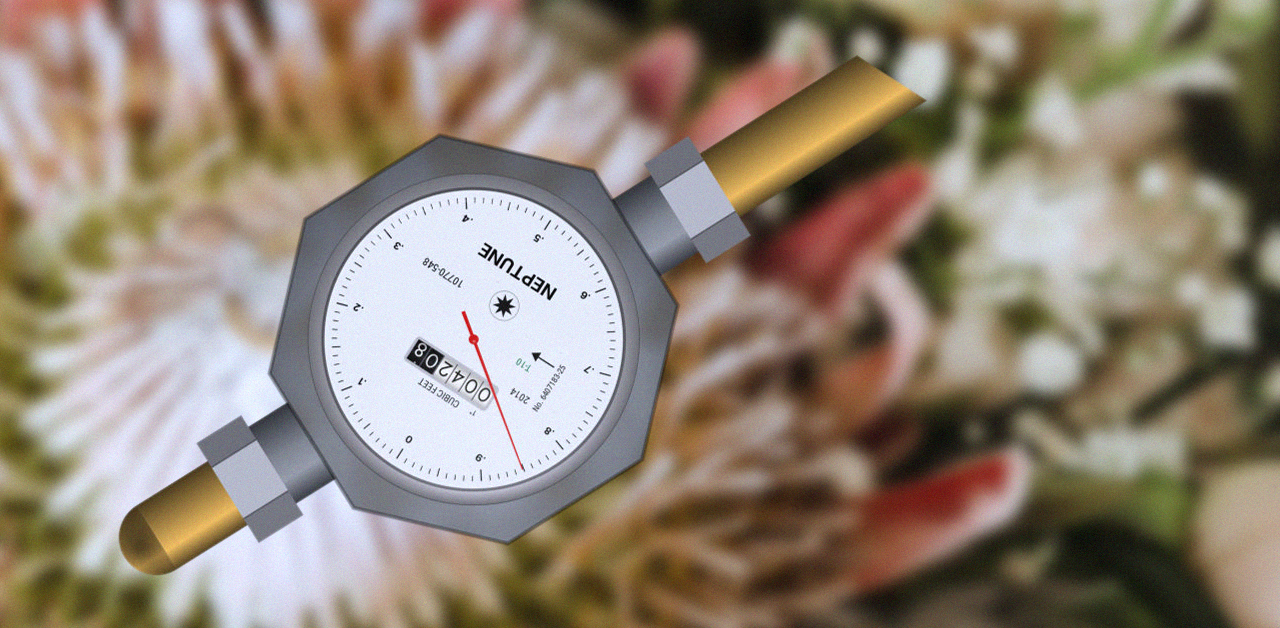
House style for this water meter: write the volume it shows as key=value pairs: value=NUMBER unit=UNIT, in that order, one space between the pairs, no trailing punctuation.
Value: value=4207.85 unit=ft³
